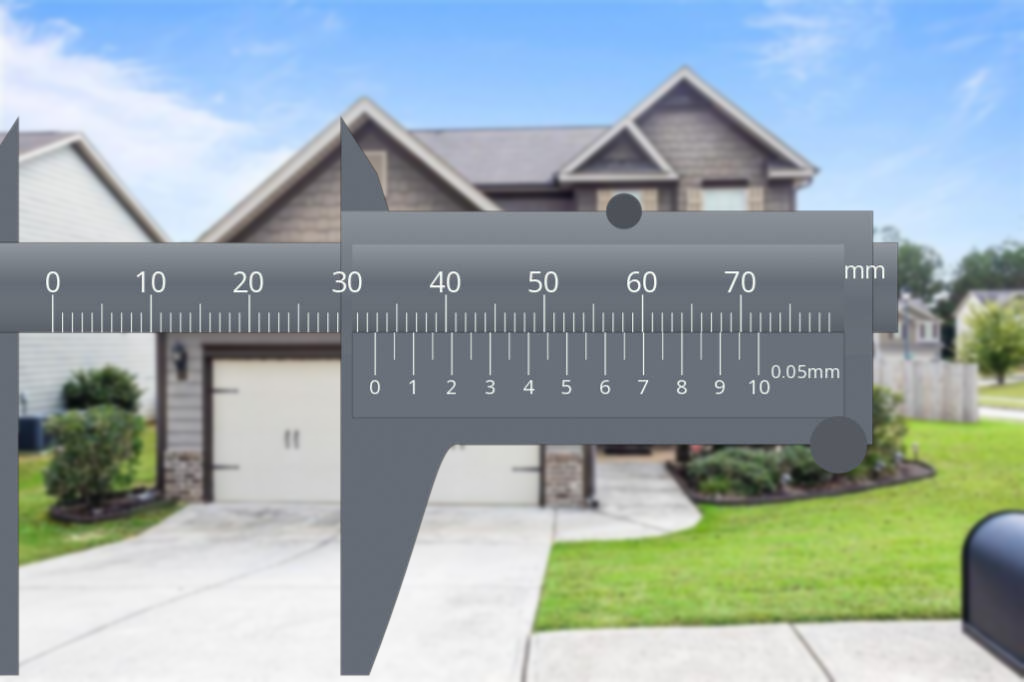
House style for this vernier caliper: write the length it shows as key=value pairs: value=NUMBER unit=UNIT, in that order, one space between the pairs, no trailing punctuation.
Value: value=32.8 unit=mm
